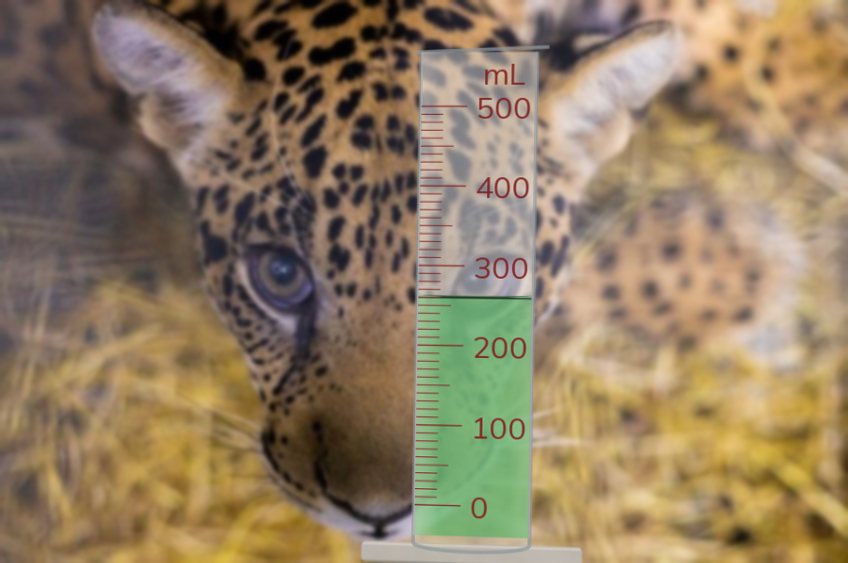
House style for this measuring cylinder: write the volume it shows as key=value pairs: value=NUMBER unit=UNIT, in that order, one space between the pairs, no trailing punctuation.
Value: value=260 unit=mL
